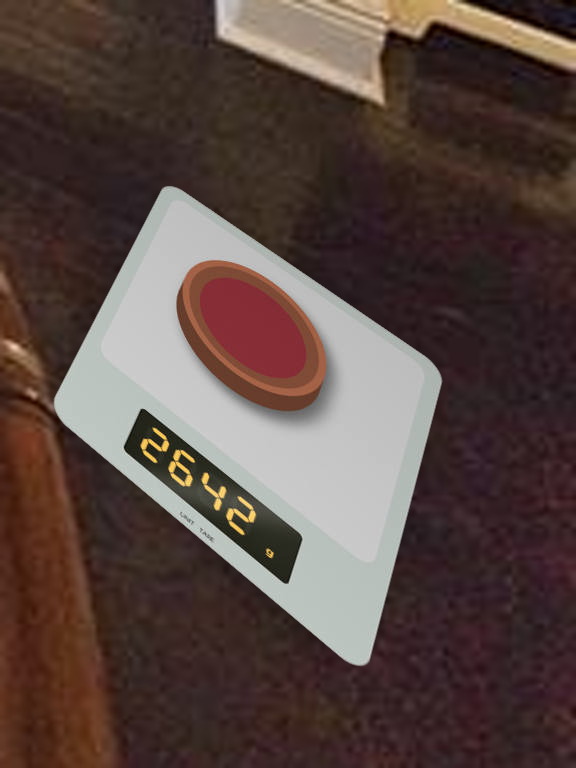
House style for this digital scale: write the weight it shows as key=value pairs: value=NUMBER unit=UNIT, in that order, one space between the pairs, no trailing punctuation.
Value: value=2642 unit=g
